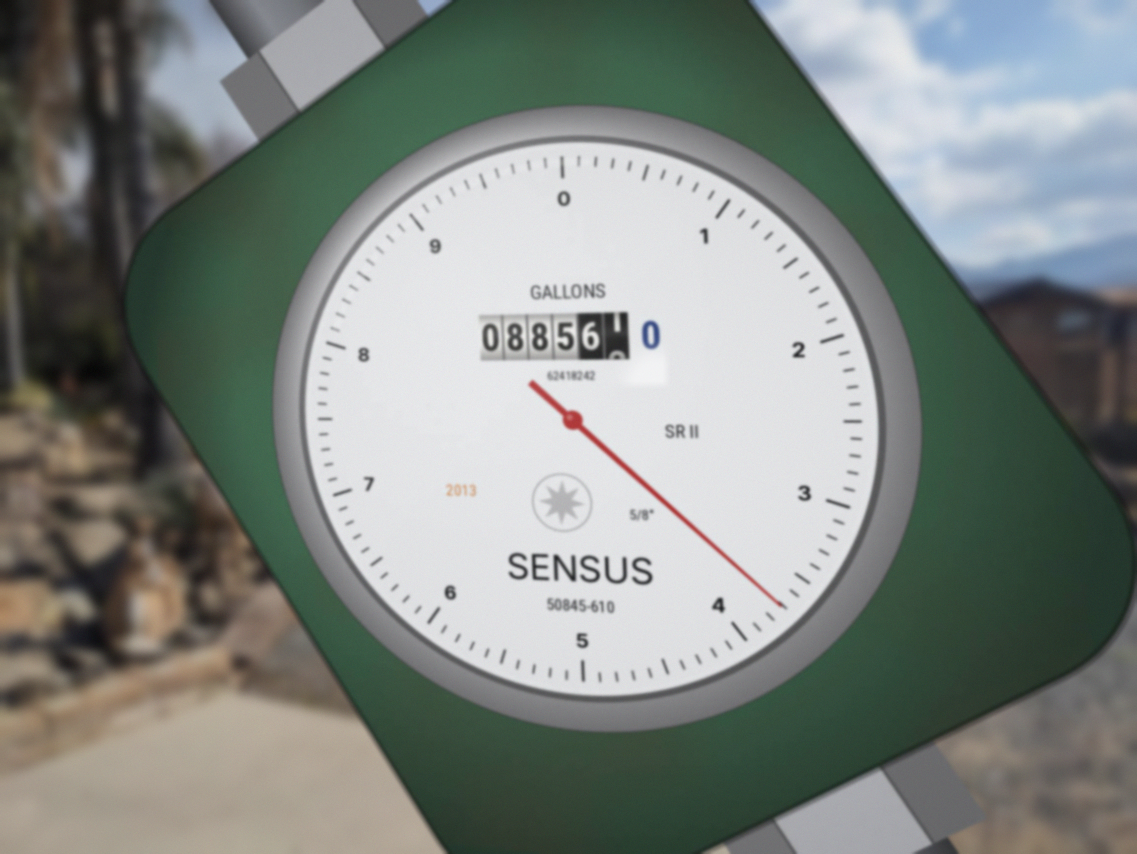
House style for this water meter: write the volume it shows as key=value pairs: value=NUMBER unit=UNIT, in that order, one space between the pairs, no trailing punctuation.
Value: value=885613.7 unit=gal
